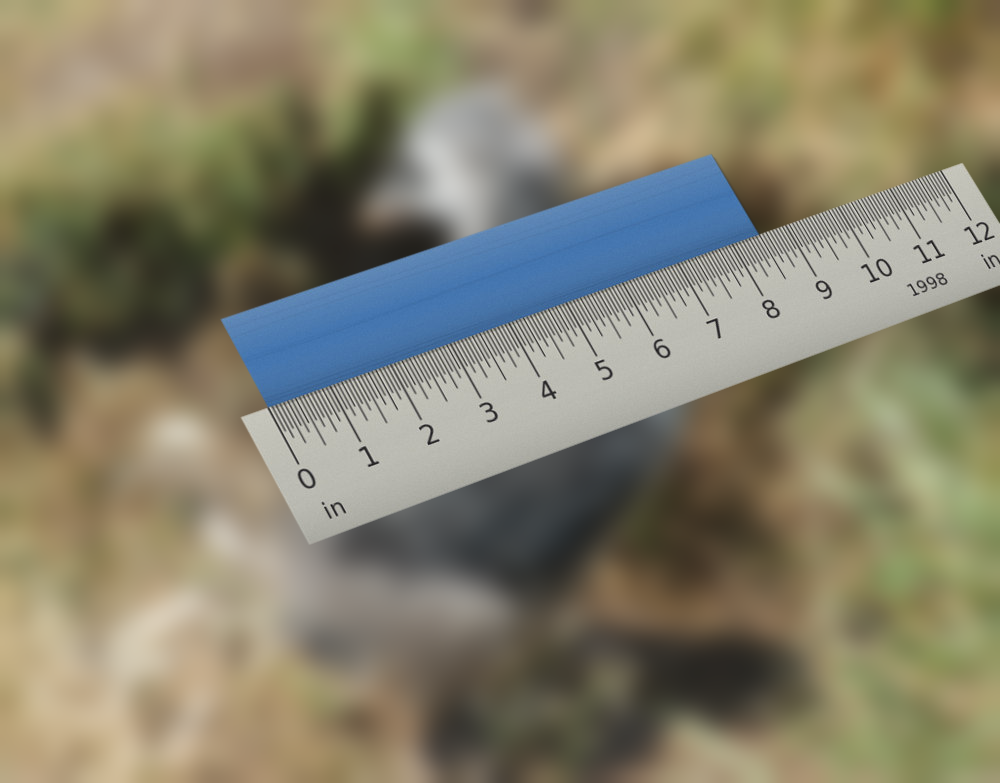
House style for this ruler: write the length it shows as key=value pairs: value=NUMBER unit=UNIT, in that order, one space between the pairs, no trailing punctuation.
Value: value=8.5 unit=in
